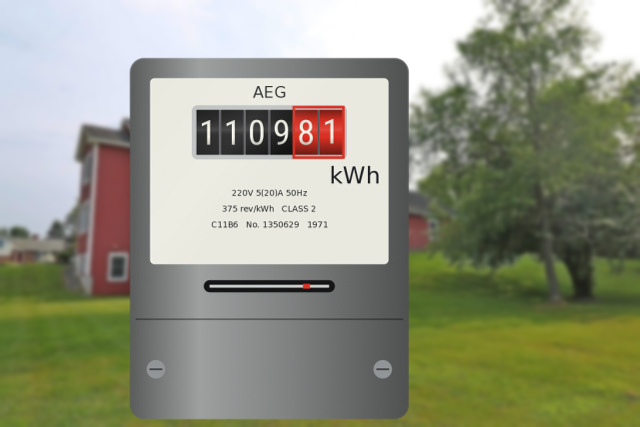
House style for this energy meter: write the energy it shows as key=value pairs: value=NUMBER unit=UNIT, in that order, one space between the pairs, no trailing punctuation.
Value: value=1109.81 unit=kWh
